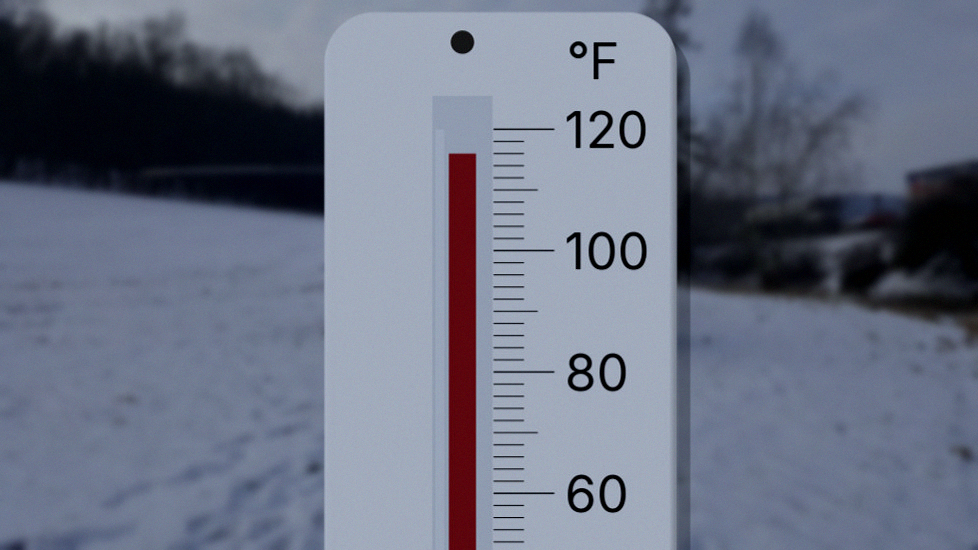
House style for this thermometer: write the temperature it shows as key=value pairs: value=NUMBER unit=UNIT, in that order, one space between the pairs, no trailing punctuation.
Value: value=116 unit=°F
